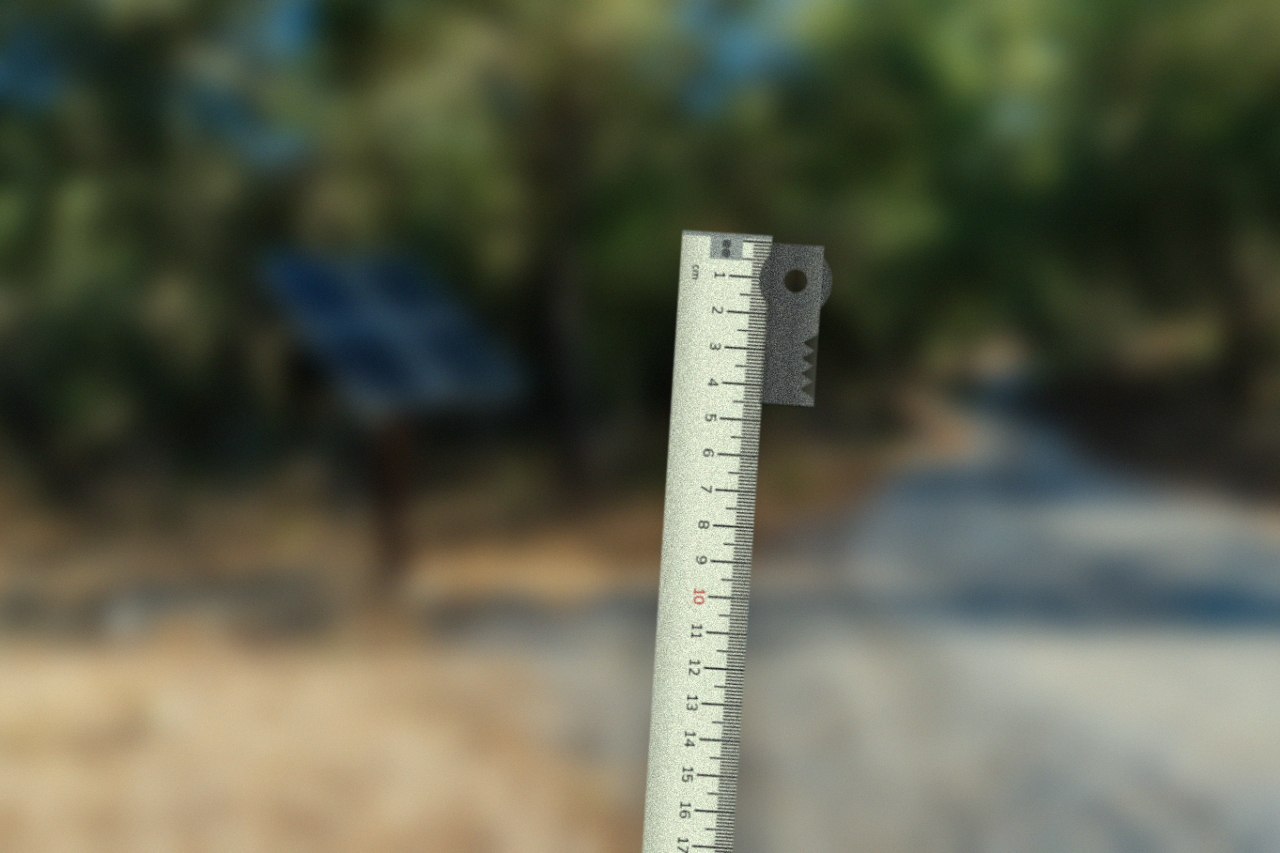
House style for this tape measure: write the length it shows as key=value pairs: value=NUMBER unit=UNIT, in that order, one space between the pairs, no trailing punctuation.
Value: value=4.5 unit=cm
